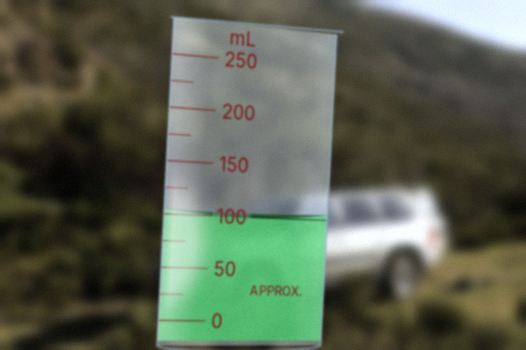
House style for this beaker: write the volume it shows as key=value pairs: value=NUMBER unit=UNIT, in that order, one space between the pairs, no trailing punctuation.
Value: value=100 unit=mL
